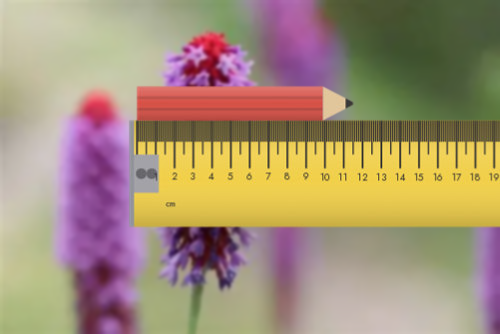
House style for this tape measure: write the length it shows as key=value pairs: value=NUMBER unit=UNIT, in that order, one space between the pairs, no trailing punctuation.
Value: value=11.5 unit=cm
